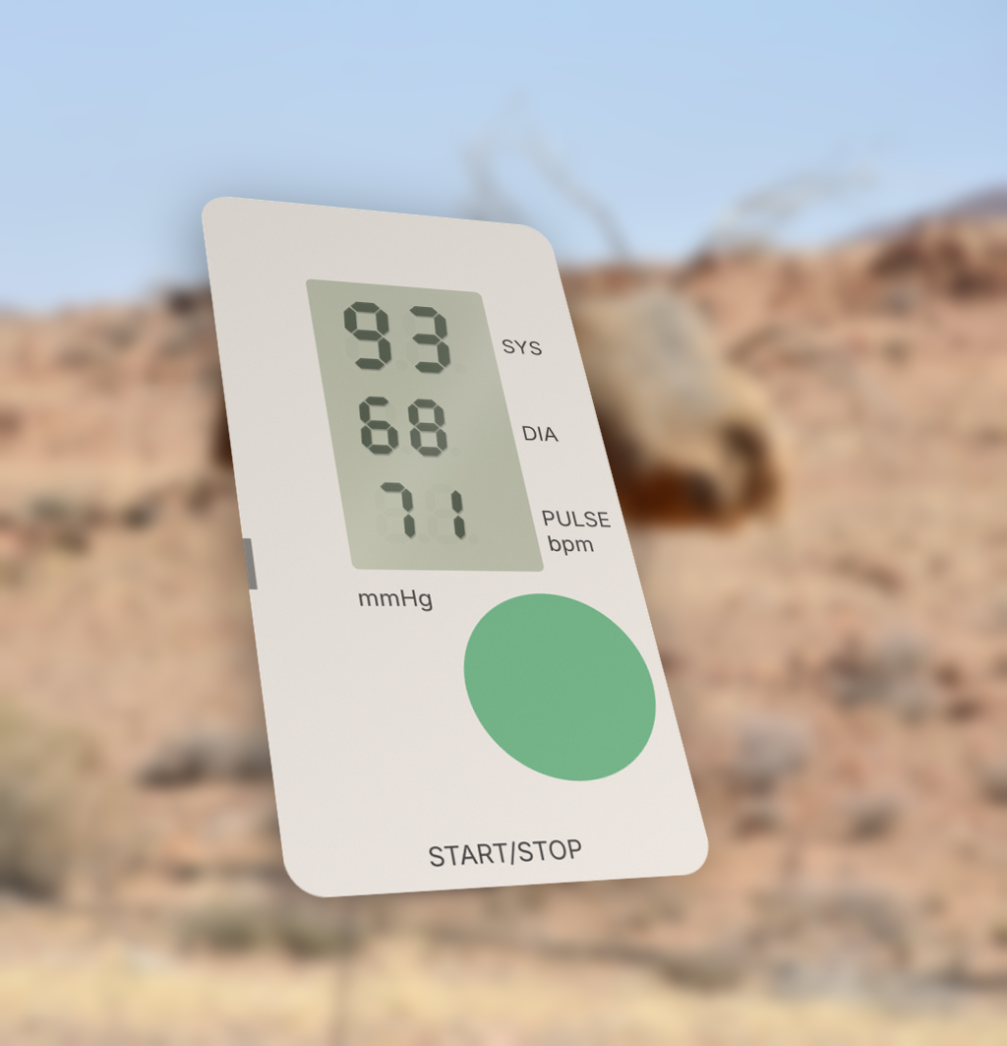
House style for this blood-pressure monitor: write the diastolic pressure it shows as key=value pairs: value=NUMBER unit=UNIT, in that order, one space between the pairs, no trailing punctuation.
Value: value=68 unit=mmHg
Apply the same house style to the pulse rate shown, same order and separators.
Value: value=71 unit=bpm
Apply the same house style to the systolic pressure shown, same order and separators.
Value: value=93 unit=mmHg
